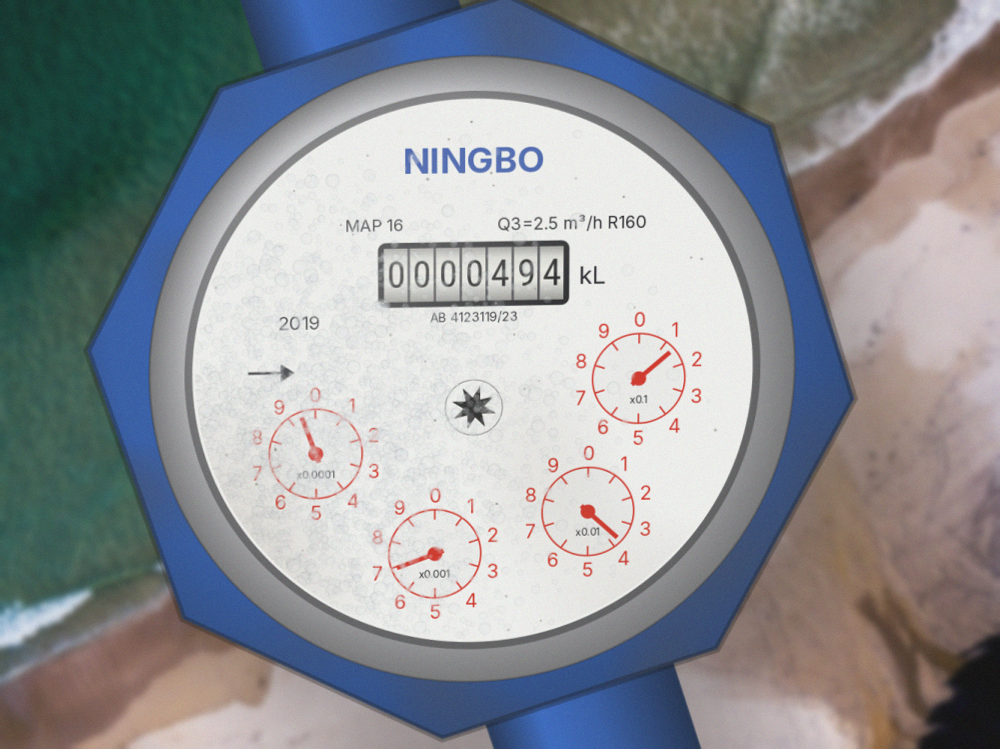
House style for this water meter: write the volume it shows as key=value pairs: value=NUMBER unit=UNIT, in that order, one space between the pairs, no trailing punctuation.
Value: value=494.1369 unit=kL
